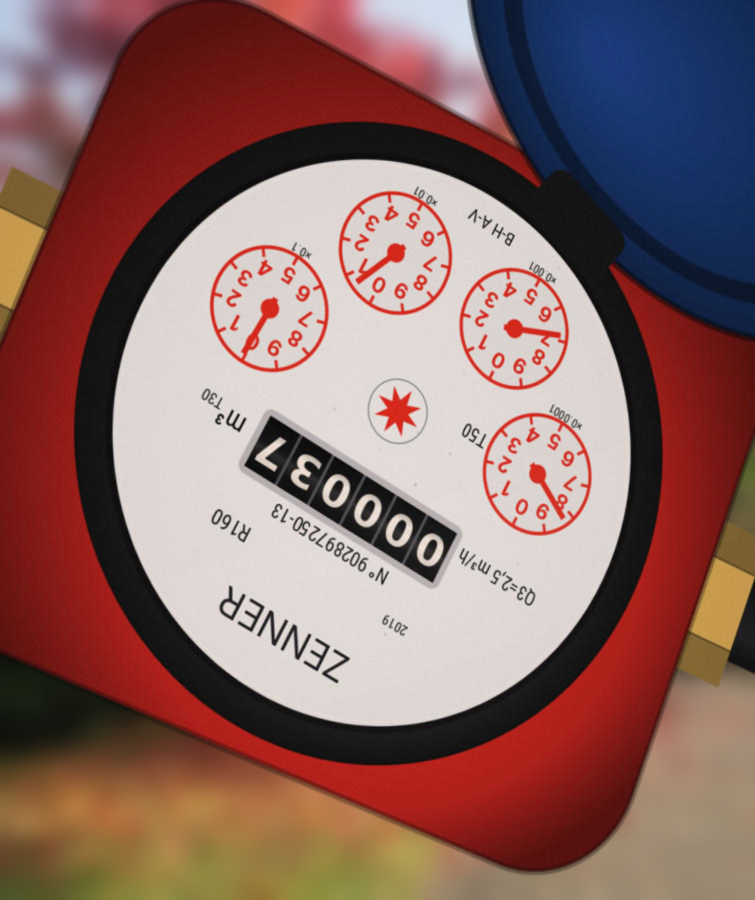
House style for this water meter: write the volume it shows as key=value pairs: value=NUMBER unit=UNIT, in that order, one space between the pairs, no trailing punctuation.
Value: value=37.0068 unit=m³
